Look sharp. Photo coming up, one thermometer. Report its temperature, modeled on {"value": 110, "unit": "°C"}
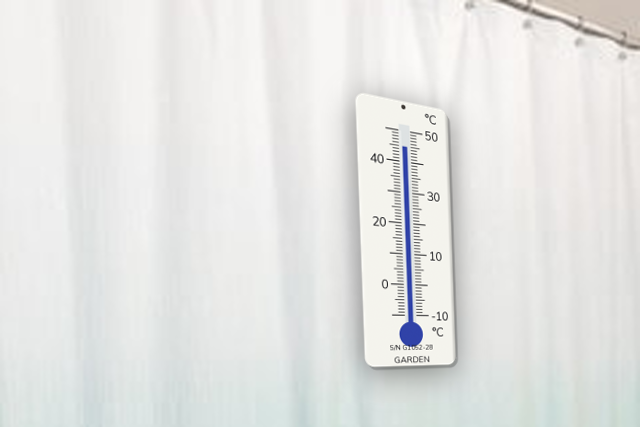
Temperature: {"value": 45, "unit": "°C"}
